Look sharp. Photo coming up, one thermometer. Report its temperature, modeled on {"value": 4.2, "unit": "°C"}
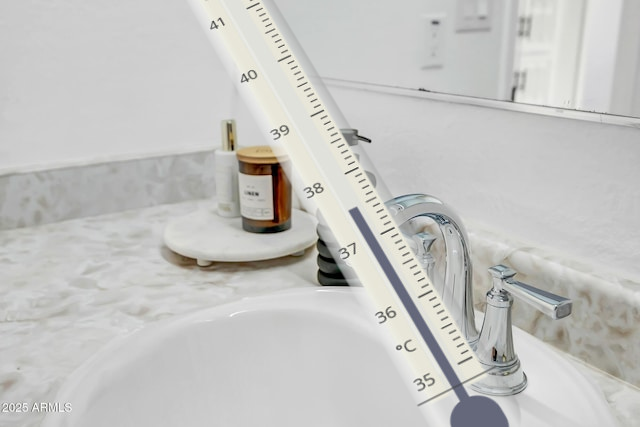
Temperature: {"value": 37.5, "unit": "°C"}
